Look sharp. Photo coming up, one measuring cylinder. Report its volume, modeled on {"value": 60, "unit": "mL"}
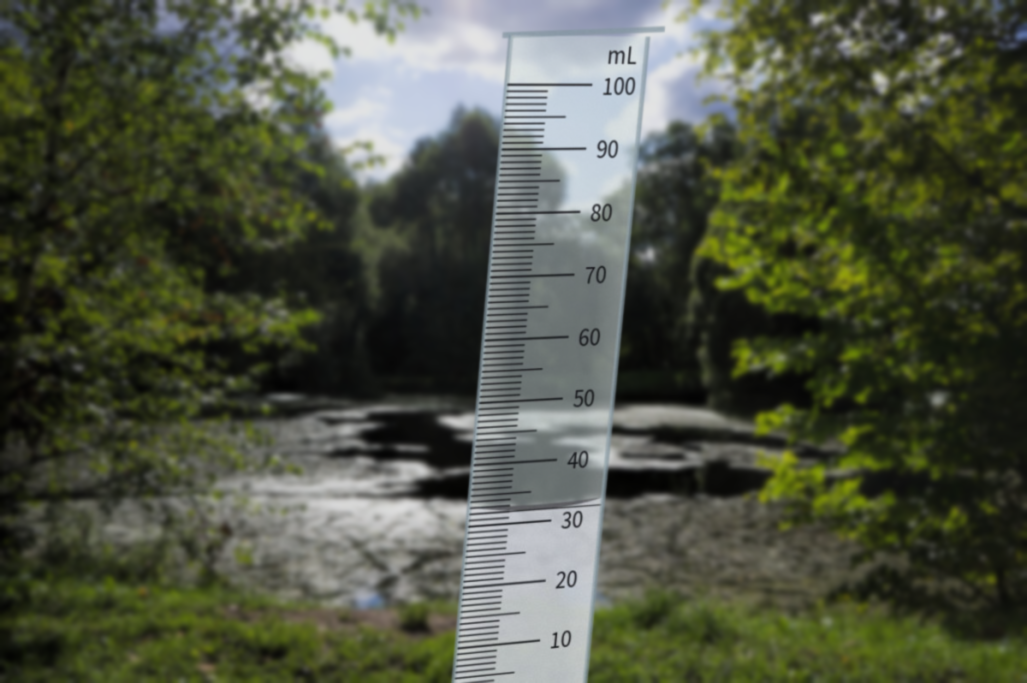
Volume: {"value": 32, "unit": "mL"}
